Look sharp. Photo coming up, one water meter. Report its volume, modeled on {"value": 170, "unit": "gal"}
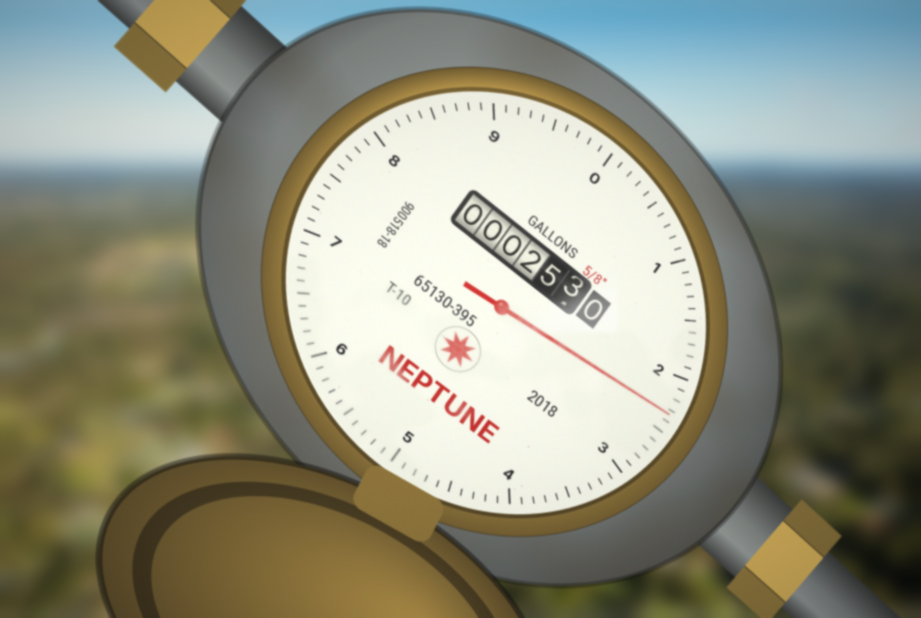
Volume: {"value": 2532.3, "unit": "gal"}
